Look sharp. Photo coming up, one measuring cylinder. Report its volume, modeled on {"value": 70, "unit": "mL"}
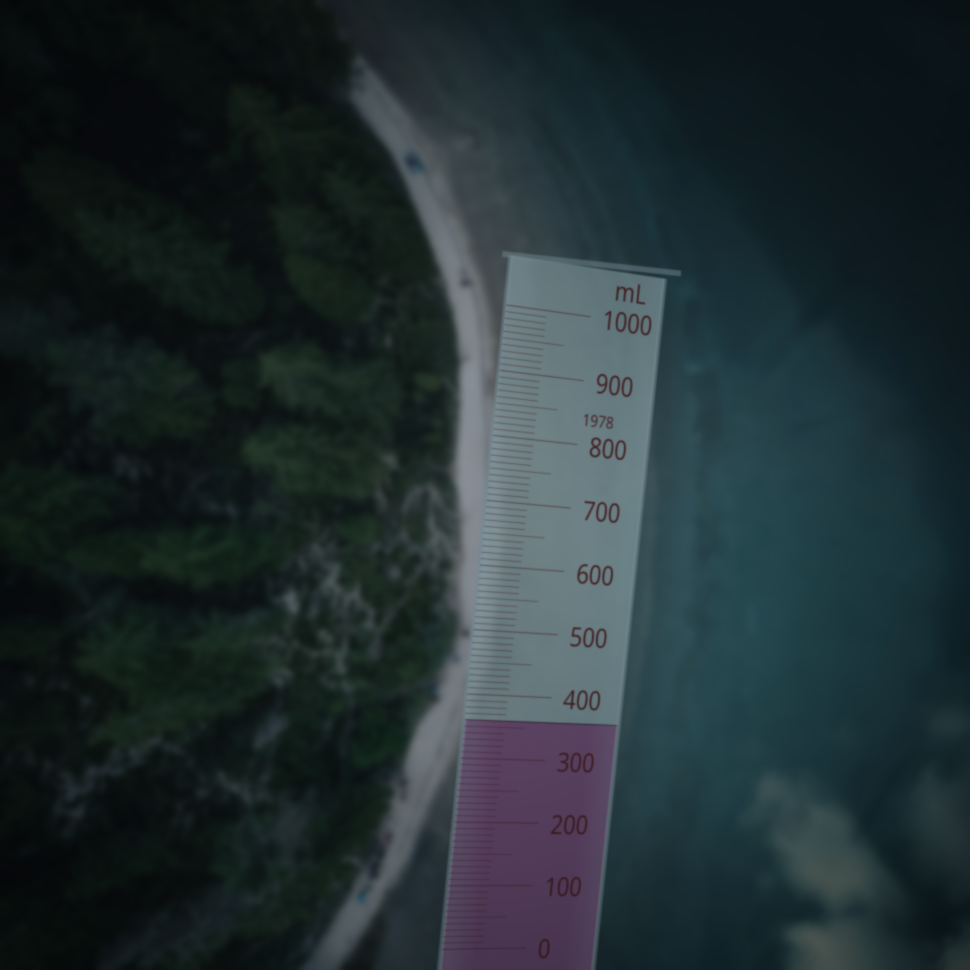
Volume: {"value": 360, "unit": "mL"}
